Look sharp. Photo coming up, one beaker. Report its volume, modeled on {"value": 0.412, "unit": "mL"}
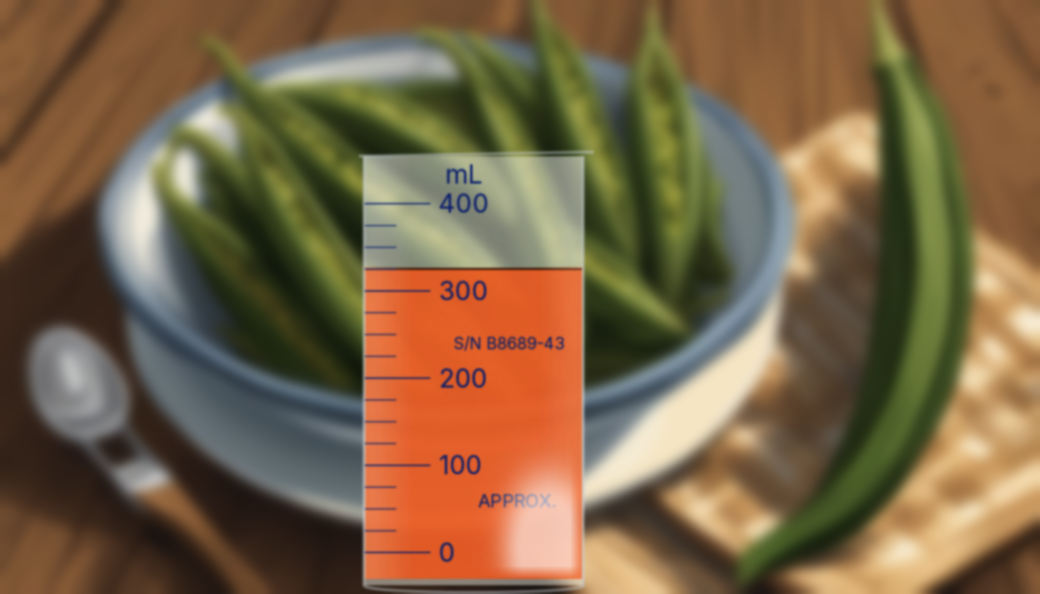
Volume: {"value": 325, "unit": "mL"}
